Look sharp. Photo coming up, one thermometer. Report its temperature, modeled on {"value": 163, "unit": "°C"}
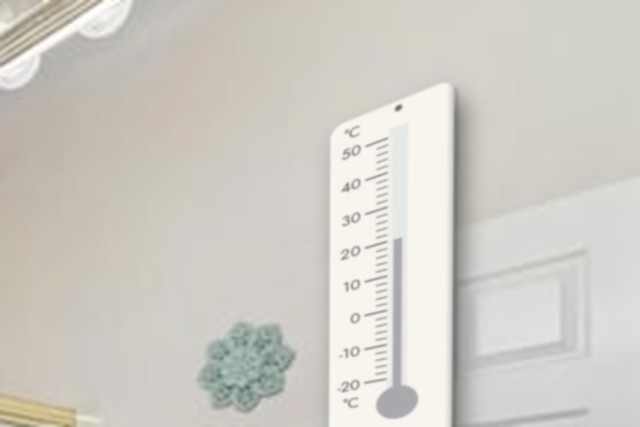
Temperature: {"value": 20, "unit": "°C"}
